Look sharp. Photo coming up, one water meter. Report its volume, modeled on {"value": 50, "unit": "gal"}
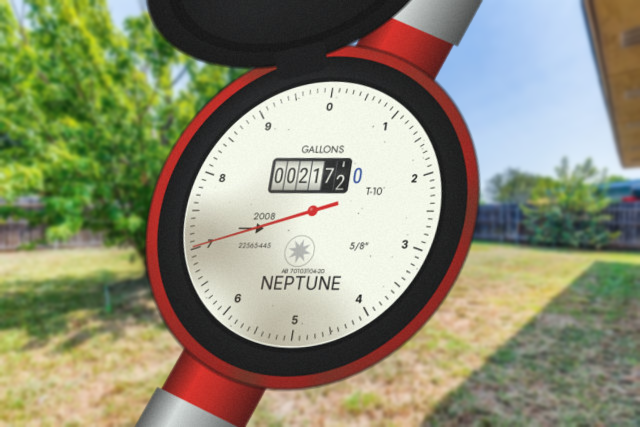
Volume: {"value": 21717.0, "unit": "gal"}
